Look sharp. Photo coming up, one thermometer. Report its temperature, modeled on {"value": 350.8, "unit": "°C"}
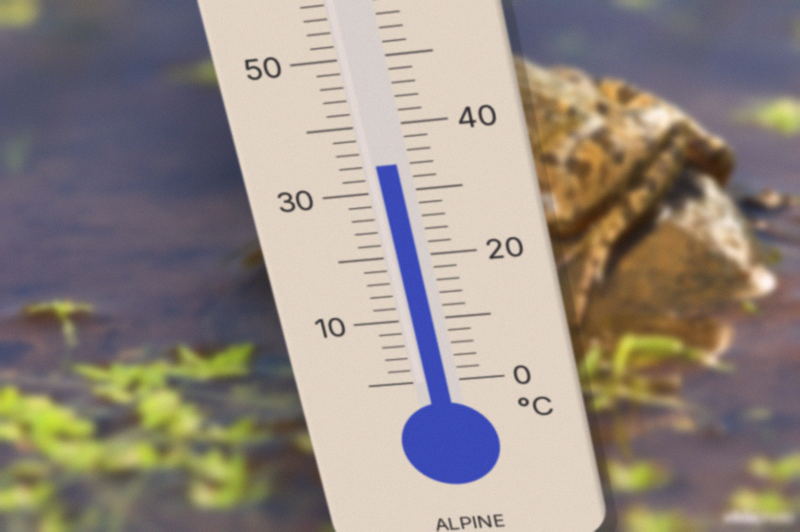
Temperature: {"value": 34, "unit": "°C"}
